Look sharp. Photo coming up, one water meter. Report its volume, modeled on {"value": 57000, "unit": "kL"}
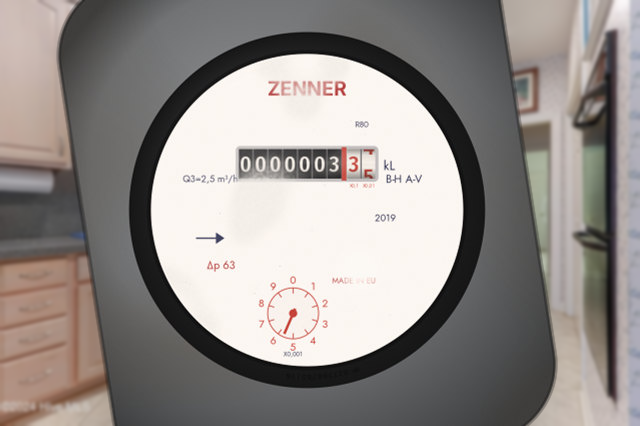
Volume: {"value": 3.345, "unit": "kL"}
